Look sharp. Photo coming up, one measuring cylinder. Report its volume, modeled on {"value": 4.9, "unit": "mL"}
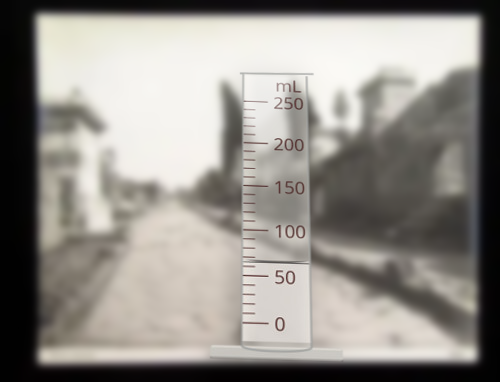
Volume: {"value": 65, "unit": "mL"}
